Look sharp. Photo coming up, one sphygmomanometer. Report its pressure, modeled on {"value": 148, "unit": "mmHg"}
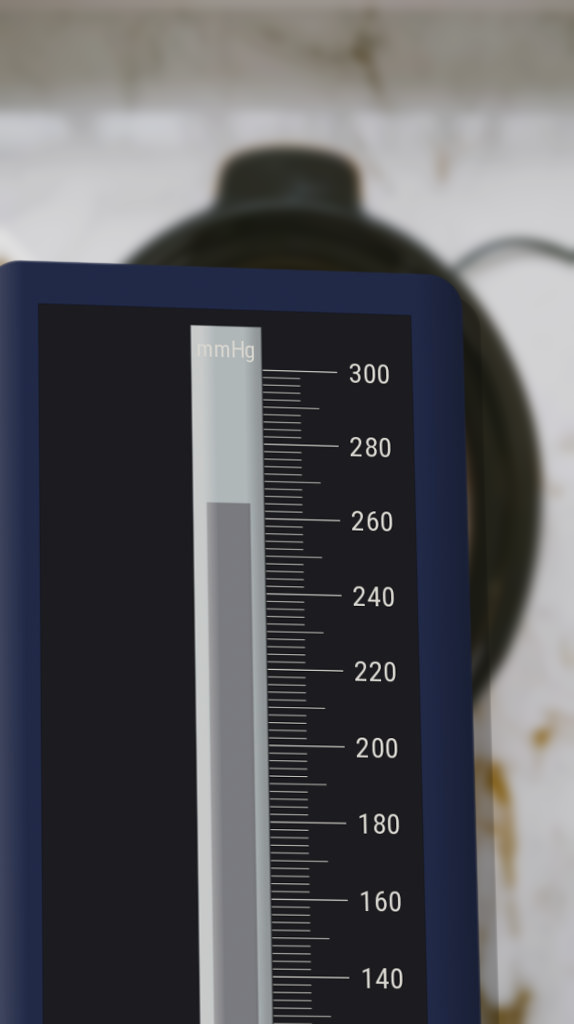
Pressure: {"value": 264, "unit": "mmHg"}
